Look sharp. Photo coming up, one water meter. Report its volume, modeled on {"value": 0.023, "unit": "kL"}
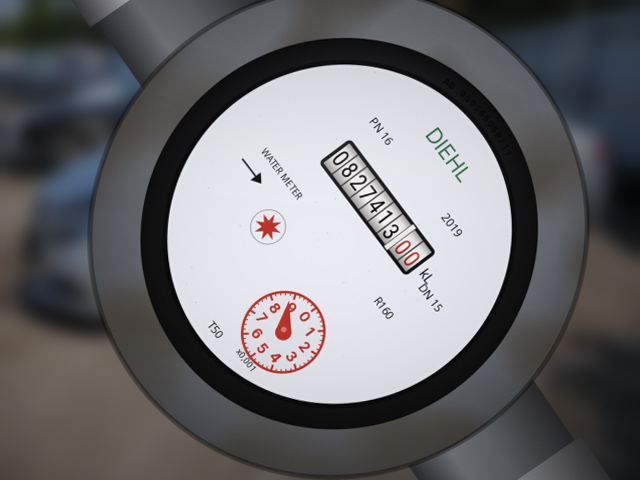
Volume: {"value": 827412.998, "unit": "kL"}
